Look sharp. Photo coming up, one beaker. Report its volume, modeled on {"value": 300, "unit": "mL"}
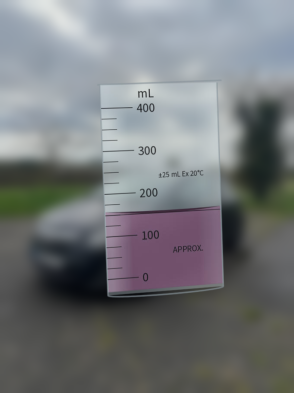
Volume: {"value": 150, "unit": "mL"}
